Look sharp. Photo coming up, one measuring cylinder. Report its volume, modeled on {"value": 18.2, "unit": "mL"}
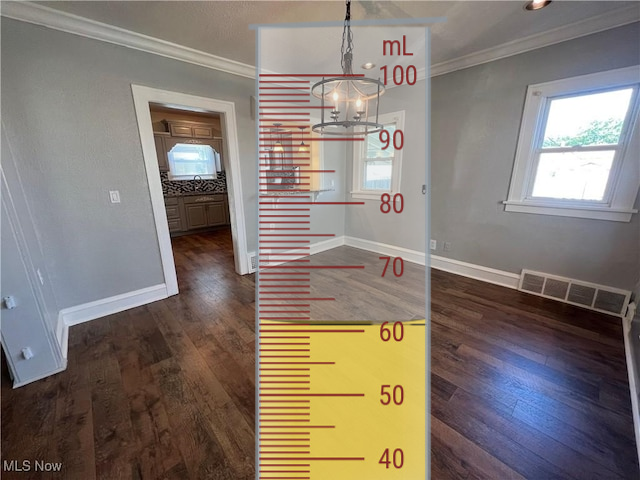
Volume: {"value": 61, "unit": "mL"}
